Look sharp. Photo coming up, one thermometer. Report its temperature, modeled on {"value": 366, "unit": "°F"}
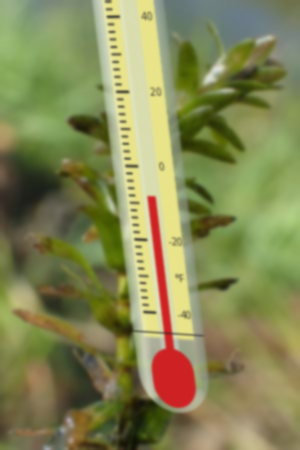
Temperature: {"value": -8, "unit": "°F"}
